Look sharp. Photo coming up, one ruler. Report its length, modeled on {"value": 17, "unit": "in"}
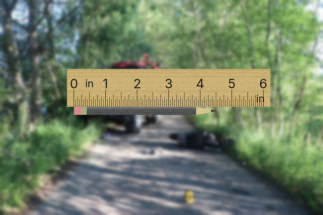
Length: {"value": 4.5, "unit": "in"}
